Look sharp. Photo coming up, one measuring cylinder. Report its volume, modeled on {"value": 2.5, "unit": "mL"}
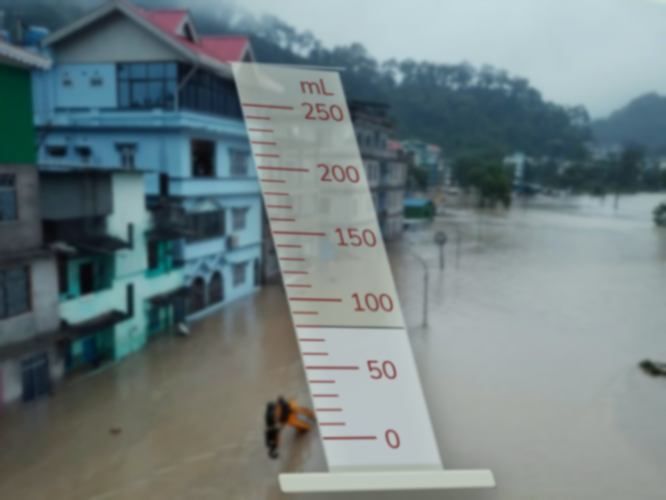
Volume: {"value": 80, "unit": "mL"}
